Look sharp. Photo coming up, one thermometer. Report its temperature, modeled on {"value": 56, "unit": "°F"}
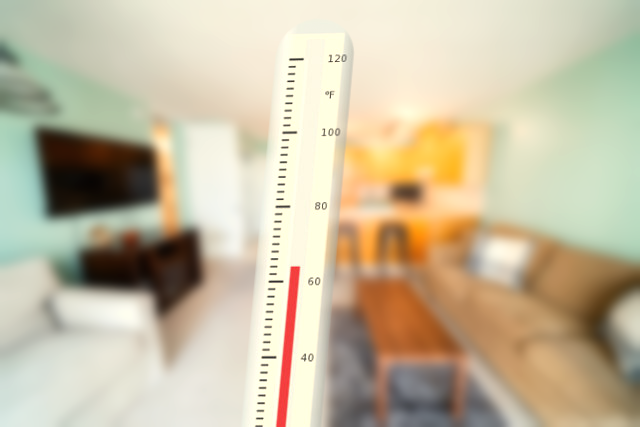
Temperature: {"value": 64, "unit": "°F"}
